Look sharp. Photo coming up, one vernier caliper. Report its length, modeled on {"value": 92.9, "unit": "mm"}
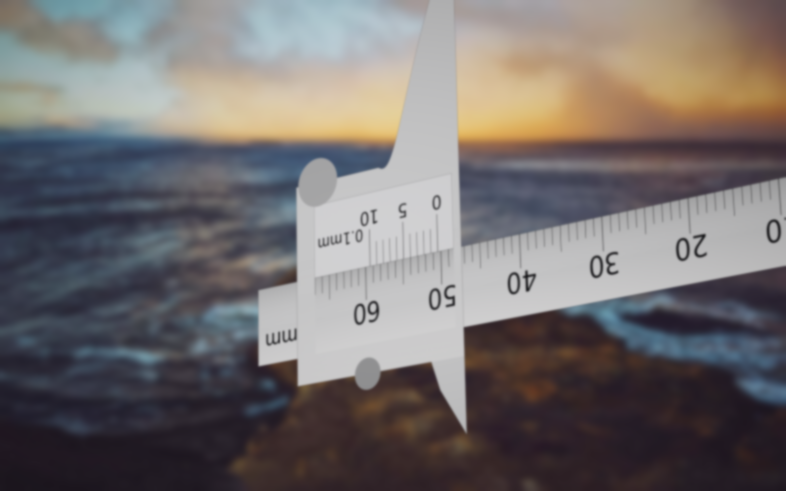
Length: {"value": 50.4, "unit": "mm"}
